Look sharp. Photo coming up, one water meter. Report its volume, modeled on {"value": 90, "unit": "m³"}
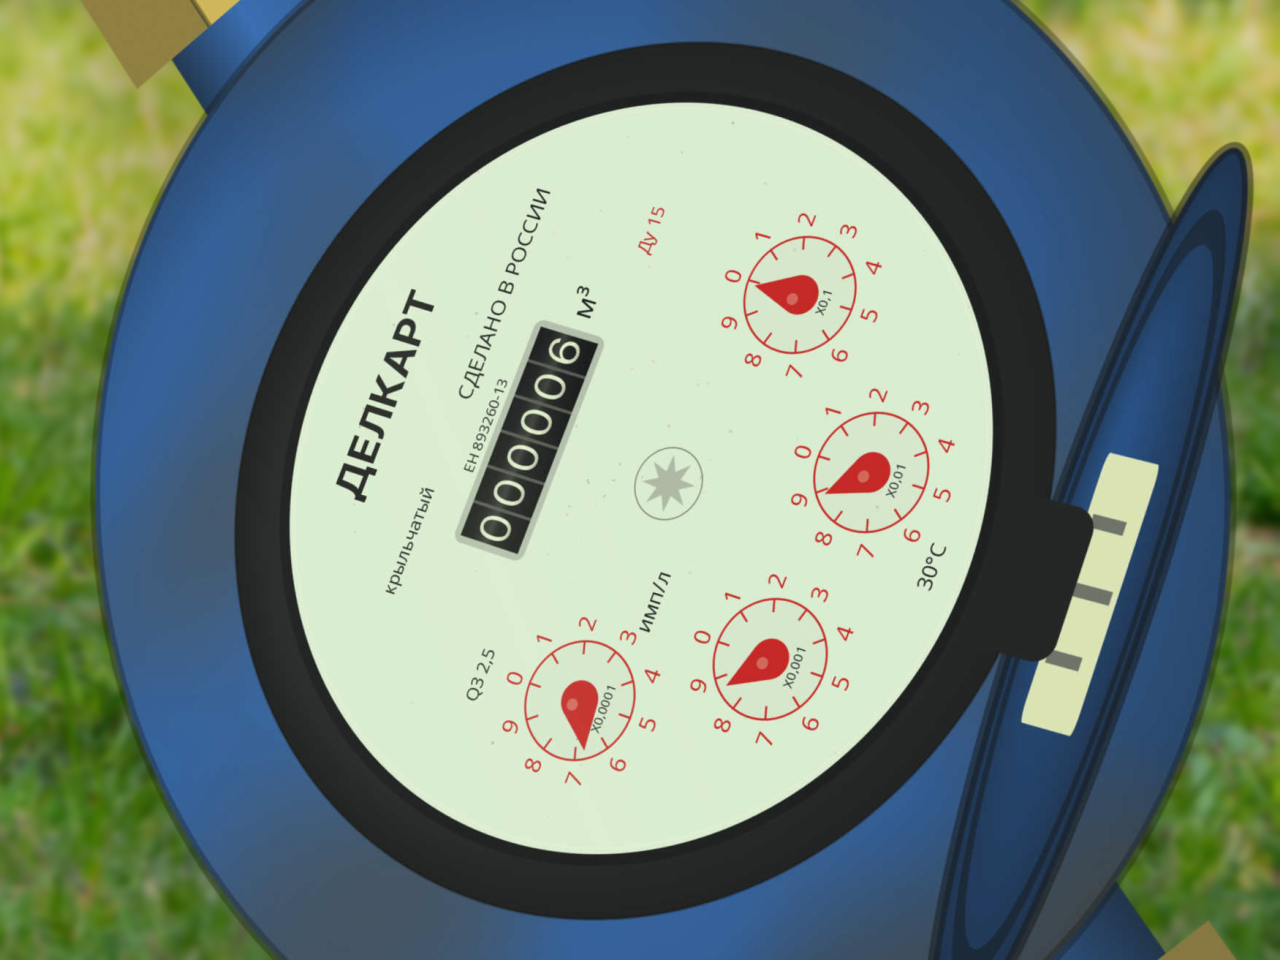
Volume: {"value": 5.9886, "unit": "m³"}
